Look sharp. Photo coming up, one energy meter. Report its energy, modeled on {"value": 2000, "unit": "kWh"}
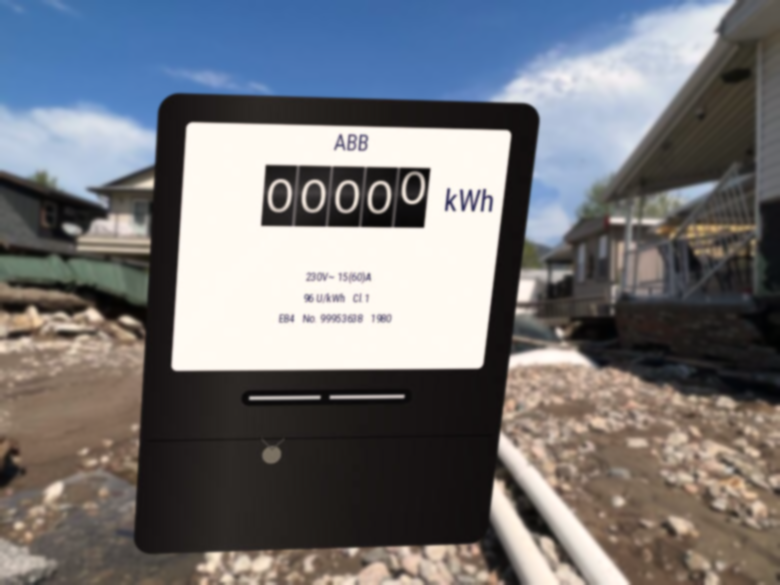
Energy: {"value": 0, "unit": "kWh"}
